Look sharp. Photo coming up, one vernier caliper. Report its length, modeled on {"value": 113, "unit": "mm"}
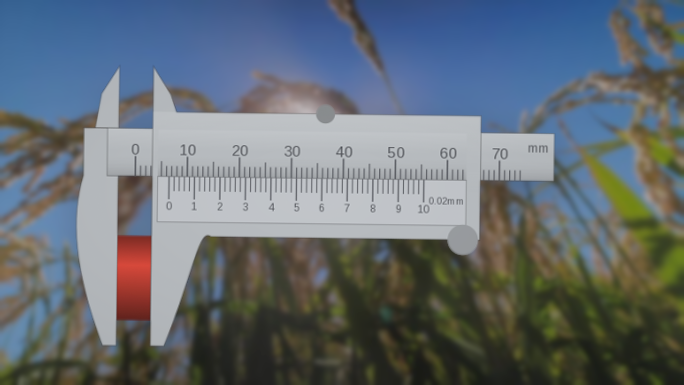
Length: {"value": 6.5, "unit": "mm"}
